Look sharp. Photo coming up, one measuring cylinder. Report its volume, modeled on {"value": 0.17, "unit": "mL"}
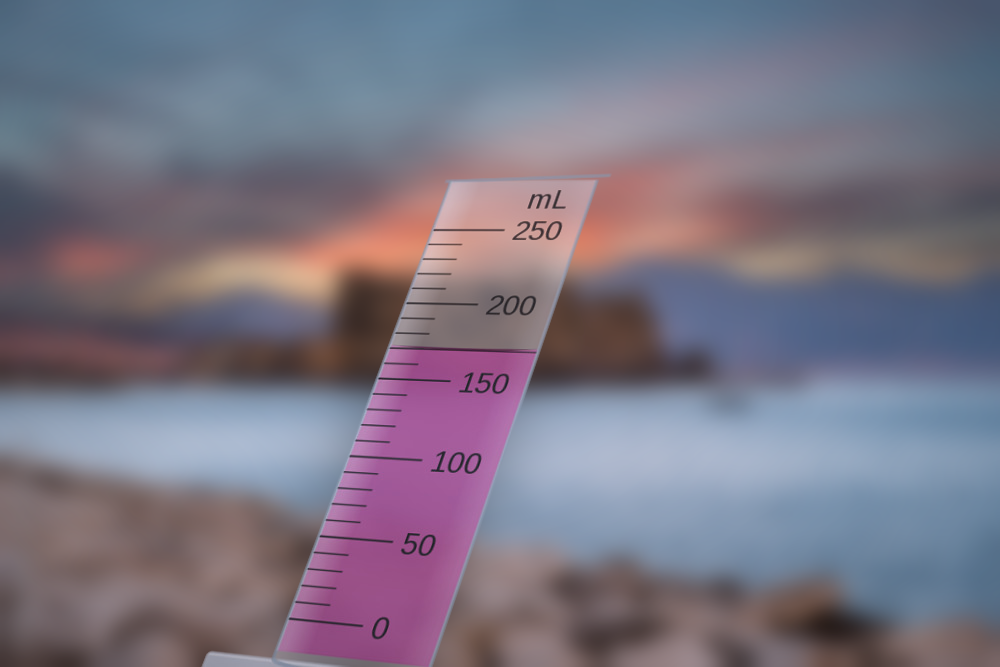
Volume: {"value": 170, "unit": "mL"}
